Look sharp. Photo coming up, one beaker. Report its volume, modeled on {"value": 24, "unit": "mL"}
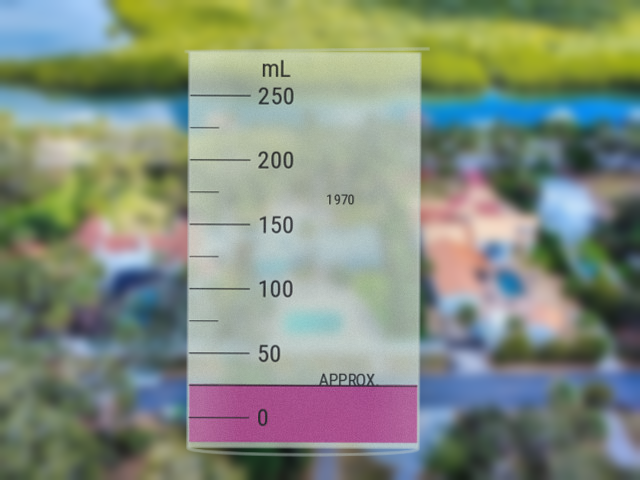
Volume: {"value": 25, "unit": "mL"}
